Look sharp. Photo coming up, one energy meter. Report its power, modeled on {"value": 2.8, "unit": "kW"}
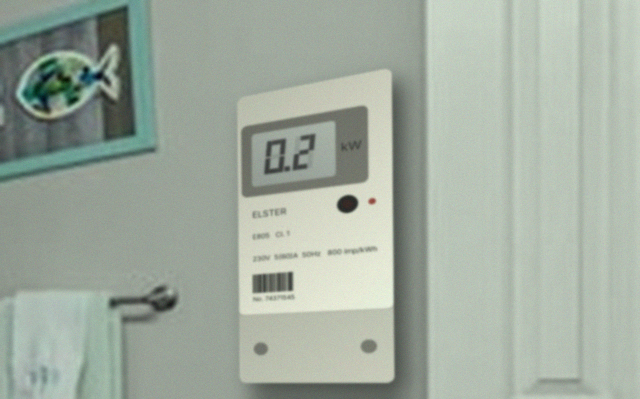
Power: {"value": 0.2, "unit": "kW"}
